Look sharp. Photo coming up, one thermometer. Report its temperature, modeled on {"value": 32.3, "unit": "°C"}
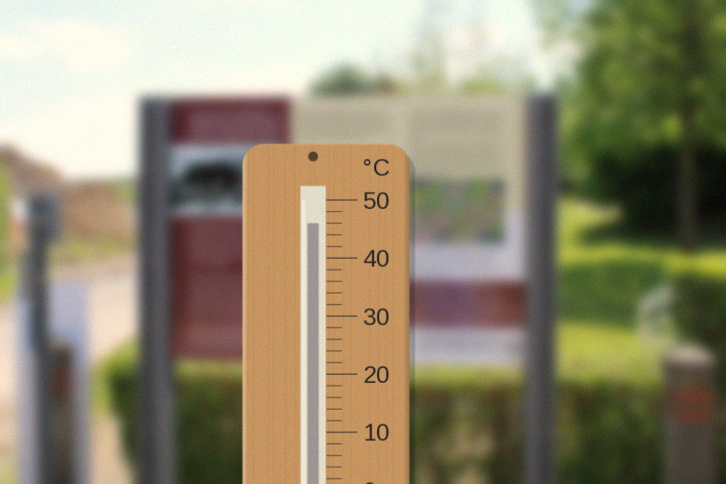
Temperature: {"value": 46, "unit": "°C"}
